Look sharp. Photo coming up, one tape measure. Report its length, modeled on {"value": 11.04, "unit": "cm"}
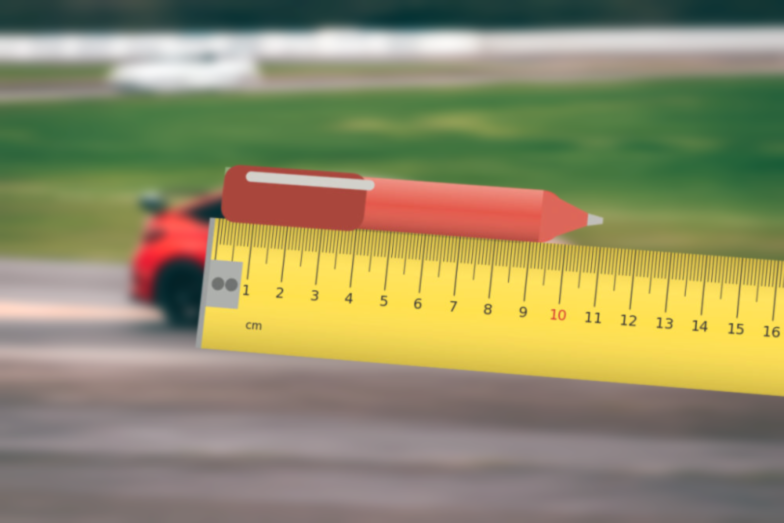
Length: {"value": 11, "unit": "cm"}
